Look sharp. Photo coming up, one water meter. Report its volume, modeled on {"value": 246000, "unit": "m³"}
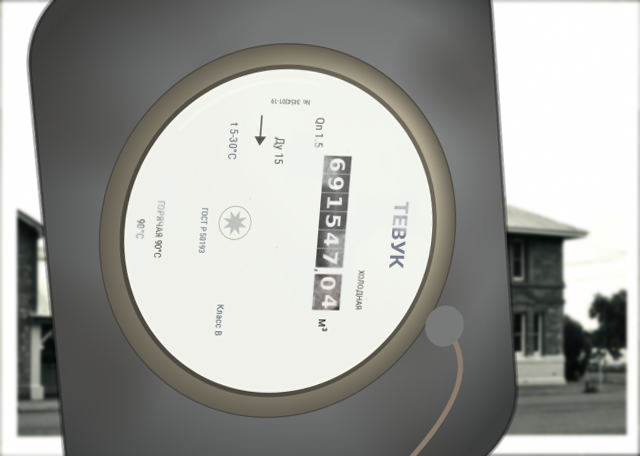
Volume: {"value": 691547.04, "unit": "m³"}
